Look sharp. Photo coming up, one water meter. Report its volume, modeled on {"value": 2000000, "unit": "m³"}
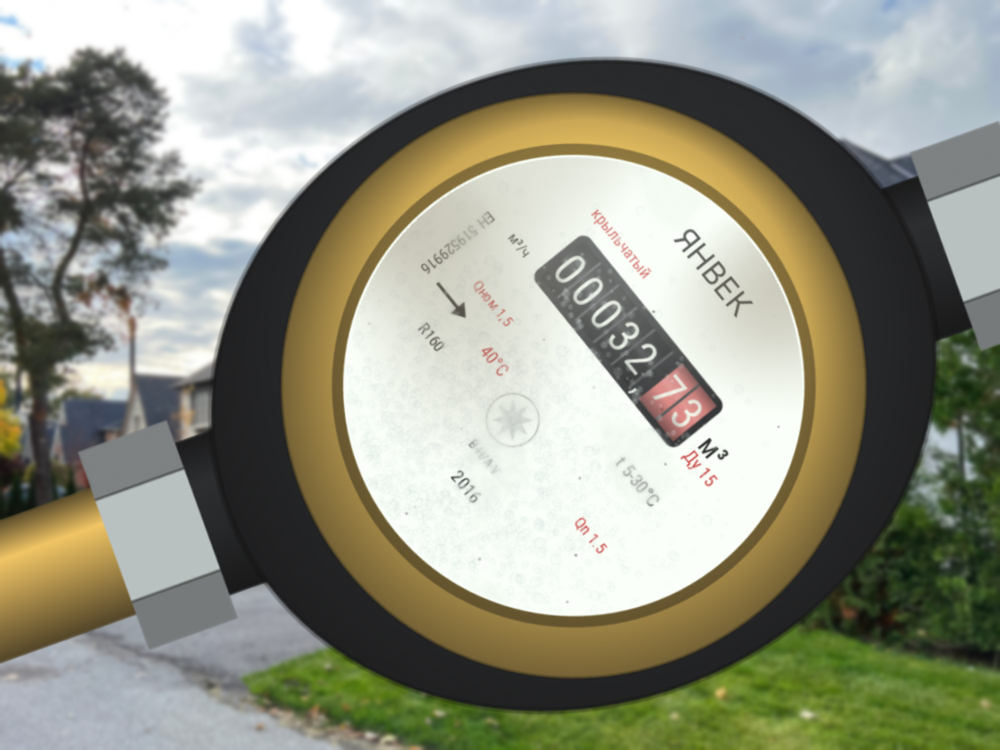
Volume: {"value": 32.73, "unit": "m³"}
